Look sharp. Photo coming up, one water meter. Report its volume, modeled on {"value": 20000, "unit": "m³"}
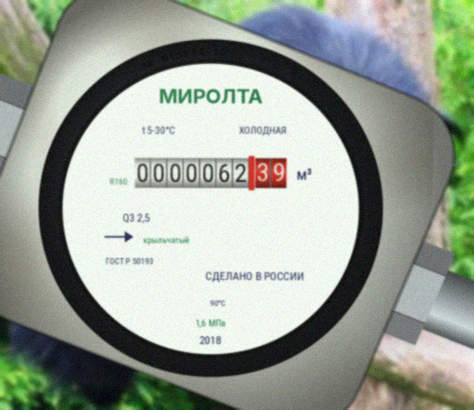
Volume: {"value": 62.39, "unit": "m³"}
